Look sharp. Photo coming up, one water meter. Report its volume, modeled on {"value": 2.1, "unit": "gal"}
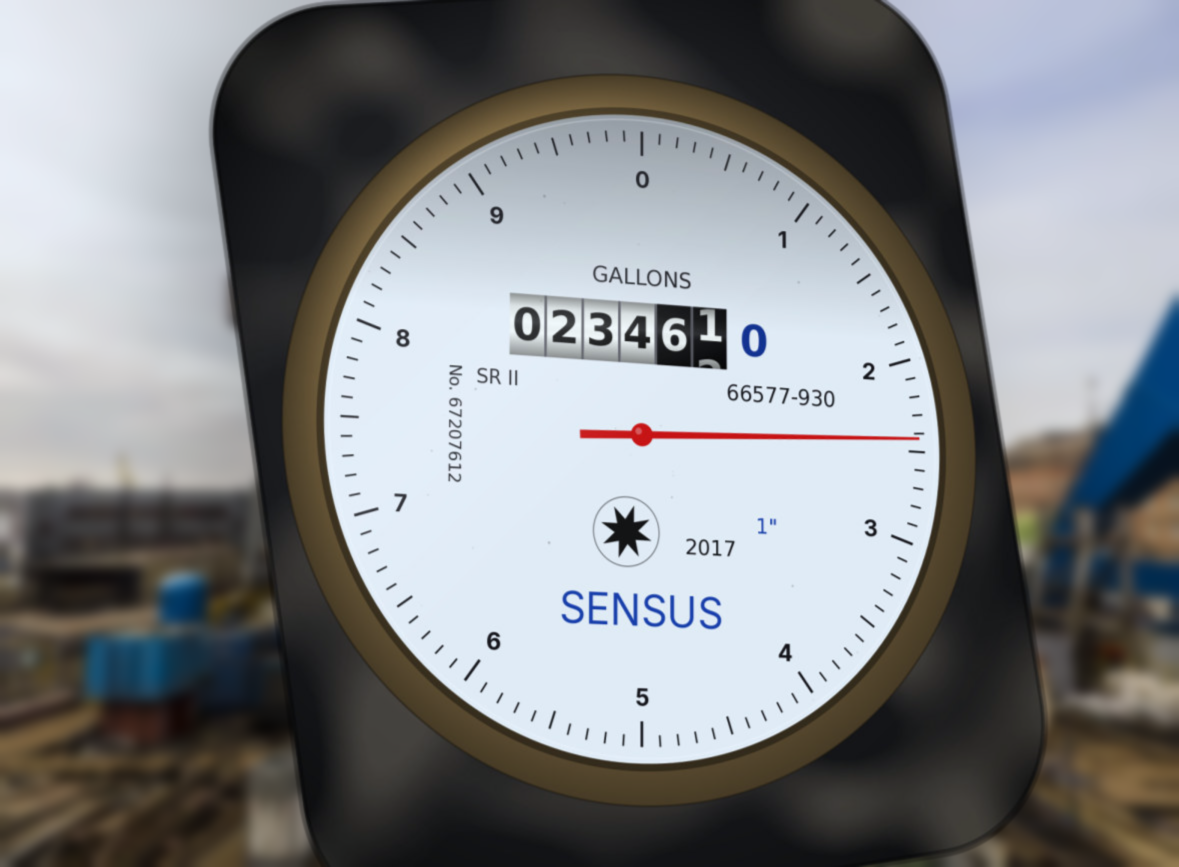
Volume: {"value": 234612.4, "unit": "gal"}
